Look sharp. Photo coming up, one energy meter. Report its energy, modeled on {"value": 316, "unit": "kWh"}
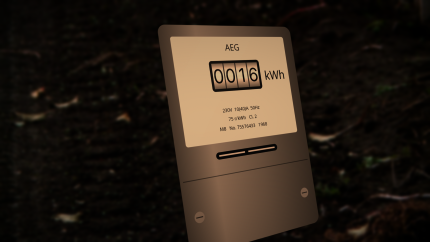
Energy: {"value": 16, "unit": "kWh"}
